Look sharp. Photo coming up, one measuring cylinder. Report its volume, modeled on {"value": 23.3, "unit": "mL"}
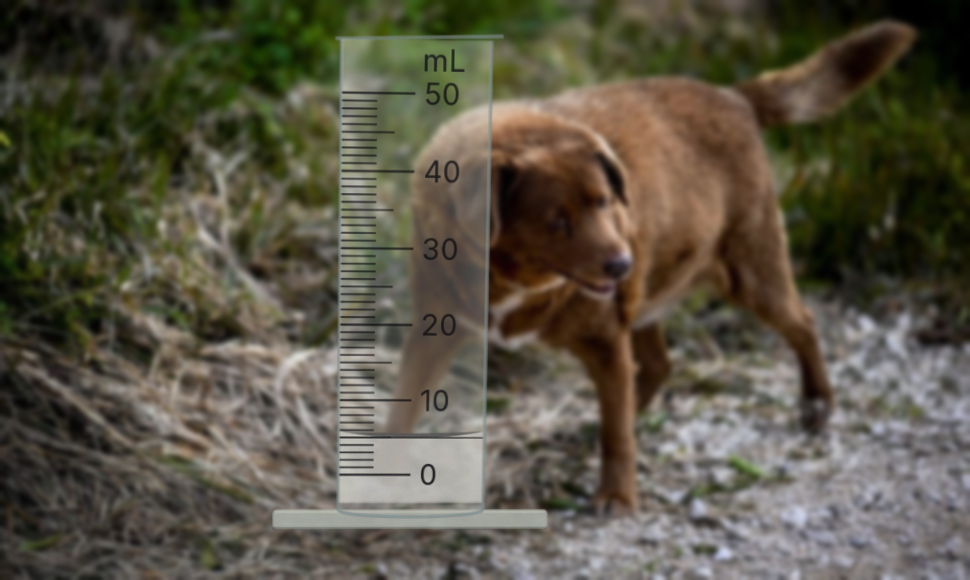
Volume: {"value": 5, "unit": "mL"}
